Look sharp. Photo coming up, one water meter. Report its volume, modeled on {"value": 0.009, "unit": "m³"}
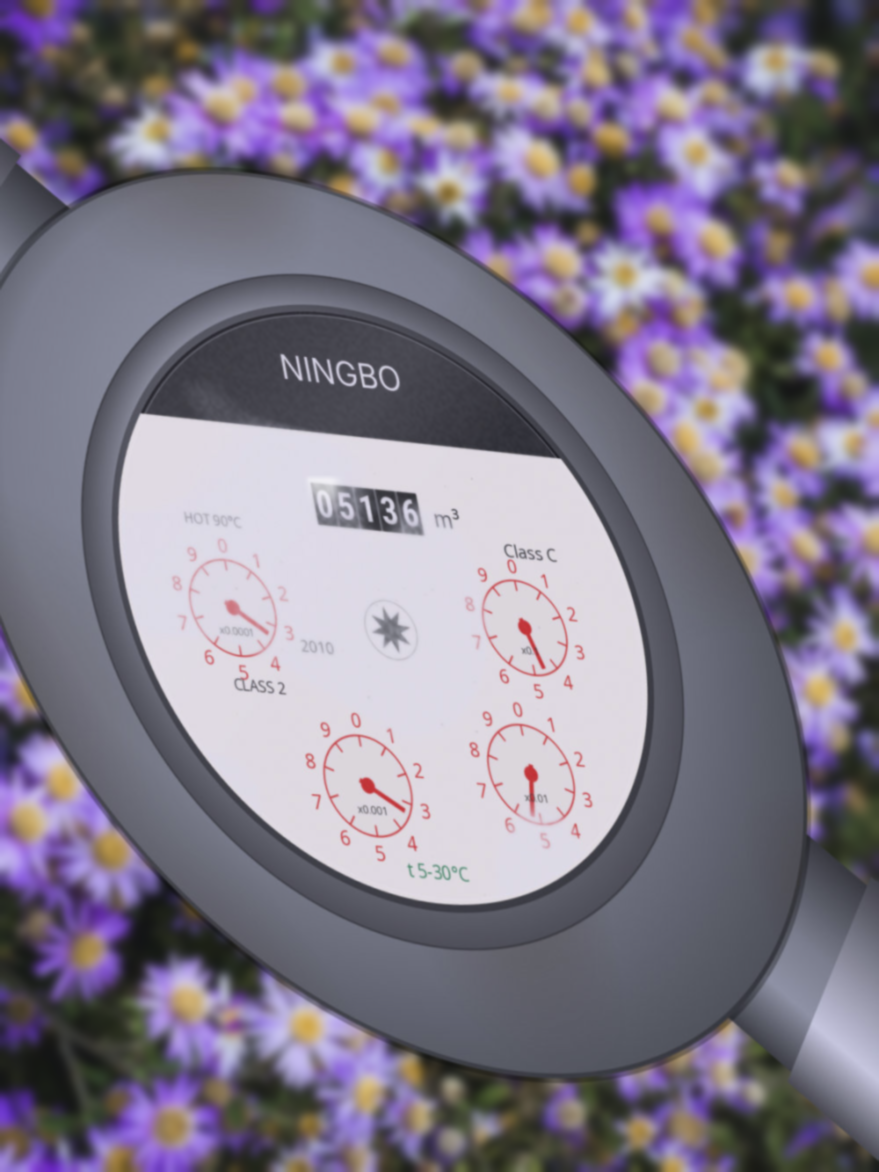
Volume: {"value": 5136.4533, "unit": "m³"}
